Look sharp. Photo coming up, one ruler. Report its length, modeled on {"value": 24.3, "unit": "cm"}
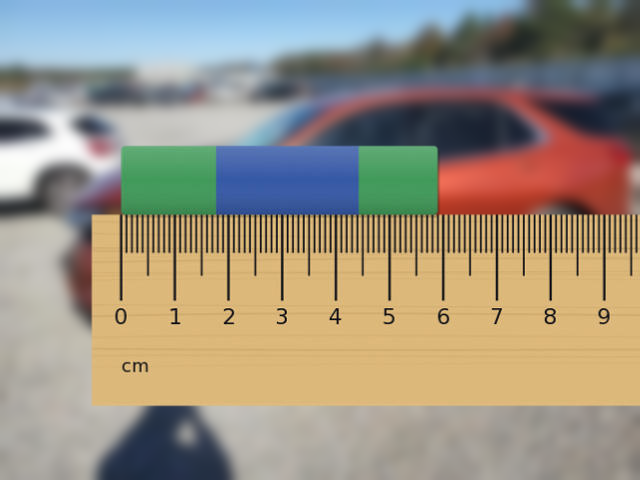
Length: {"value": 5.9, "unit": "cm"}
